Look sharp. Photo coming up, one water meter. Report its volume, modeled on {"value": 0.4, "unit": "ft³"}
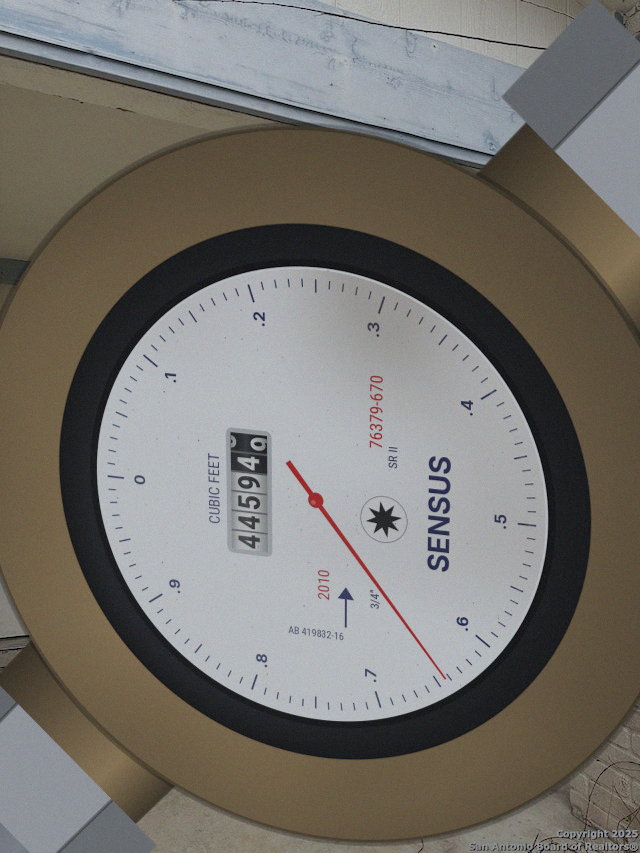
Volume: {"value": 445948.64, "unit": "ft³"}
